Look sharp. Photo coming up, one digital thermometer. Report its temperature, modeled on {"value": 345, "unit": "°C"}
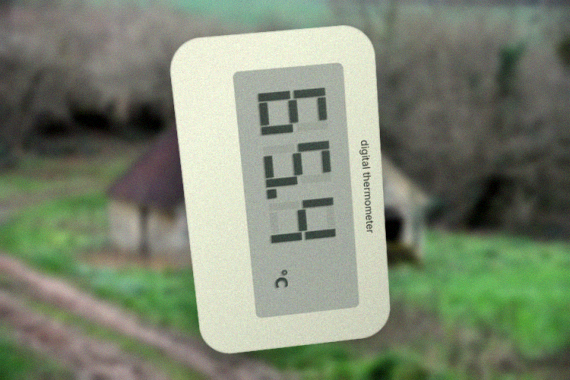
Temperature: {"value": 65.4, "unit": "°C"}
